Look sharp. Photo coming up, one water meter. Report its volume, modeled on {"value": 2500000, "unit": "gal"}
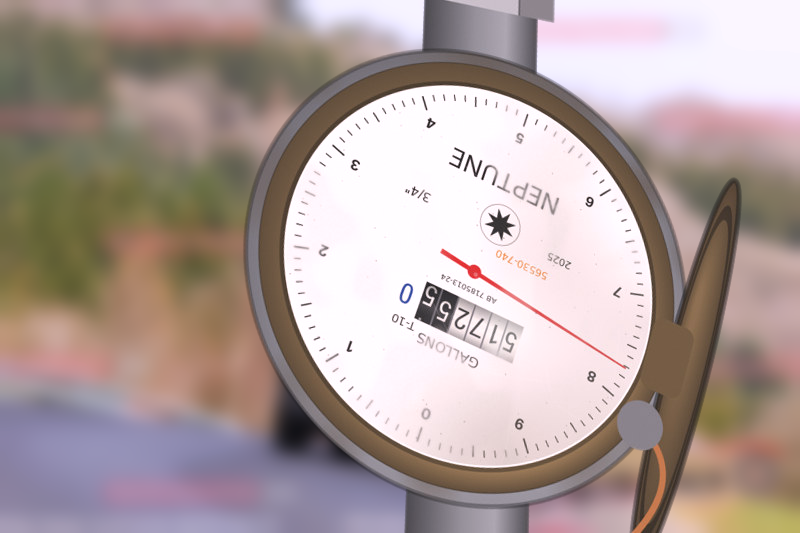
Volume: {"value": 5172547.7, "unit": "gal"}
